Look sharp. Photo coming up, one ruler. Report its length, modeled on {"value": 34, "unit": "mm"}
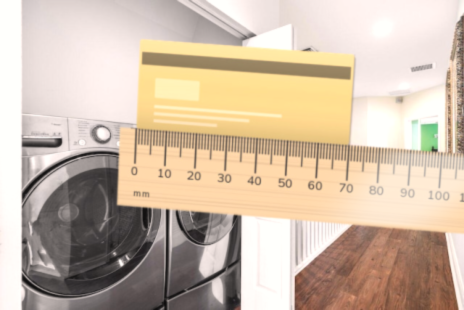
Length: {"value": 70, "unit": "mm"}
